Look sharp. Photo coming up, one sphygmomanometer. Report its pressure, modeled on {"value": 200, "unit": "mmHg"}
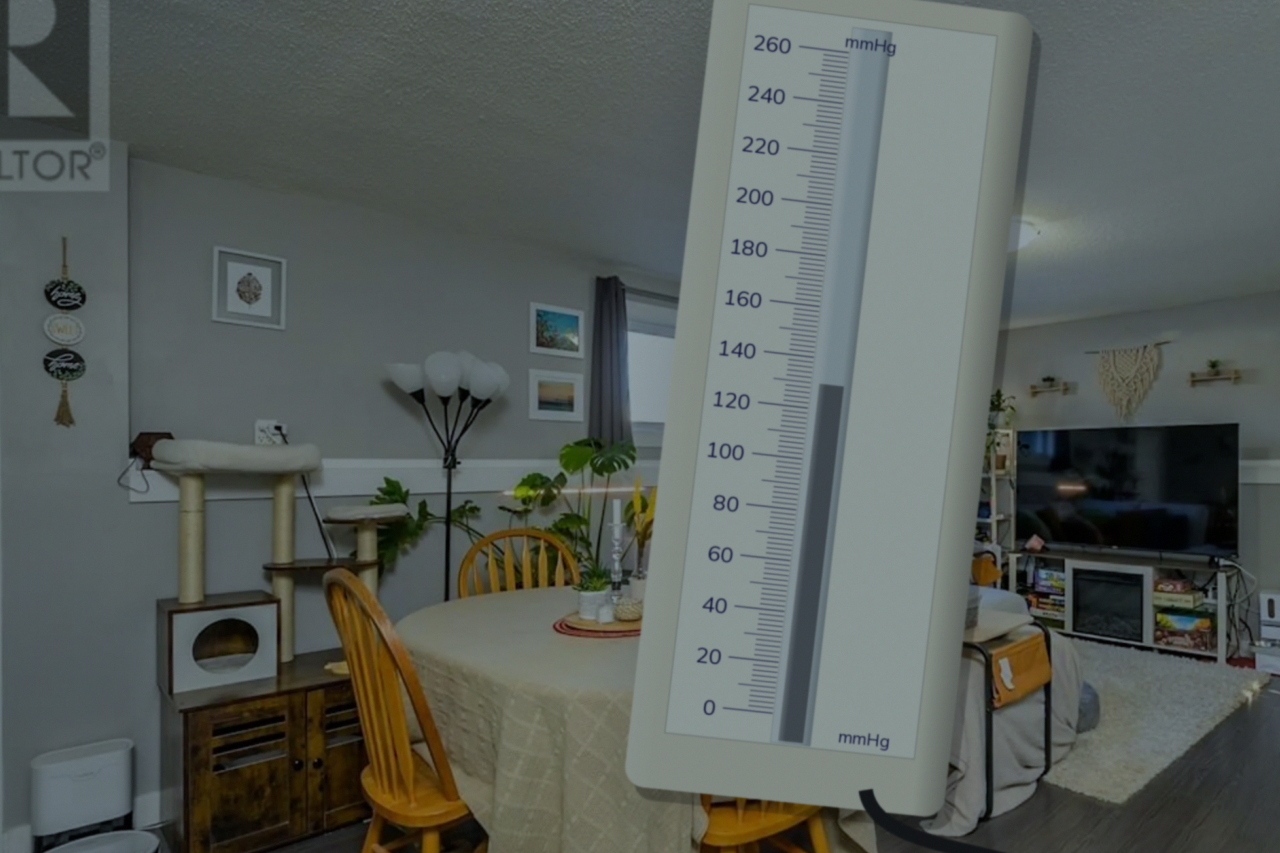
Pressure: {"value": 130, "unit": "mmHg"}
